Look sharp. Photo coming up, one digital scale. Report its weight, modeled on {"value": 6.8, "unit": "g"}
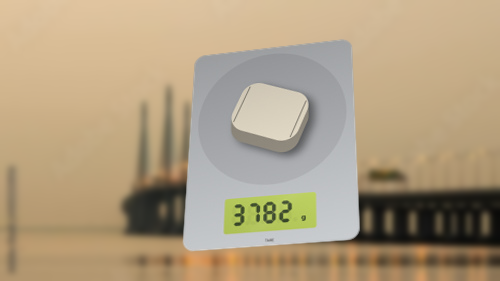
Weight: {"value": 3782, "unit": "g"}
